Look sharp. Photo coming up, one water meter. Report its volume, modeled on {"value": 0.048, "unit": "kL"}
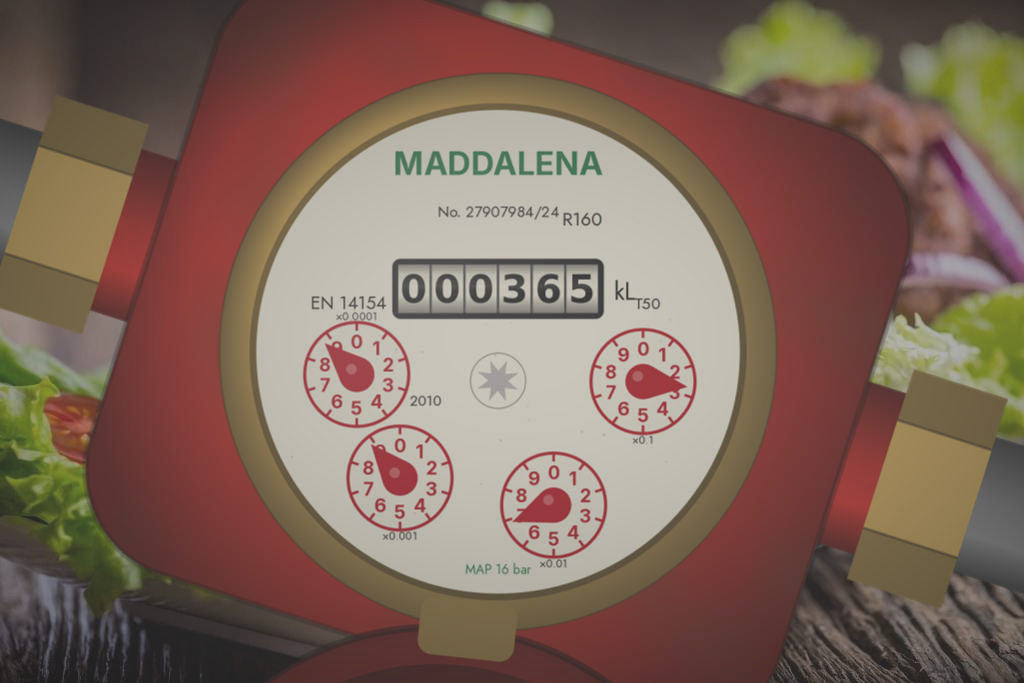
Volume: {"value": 365.2688, "unit": "kL"}
